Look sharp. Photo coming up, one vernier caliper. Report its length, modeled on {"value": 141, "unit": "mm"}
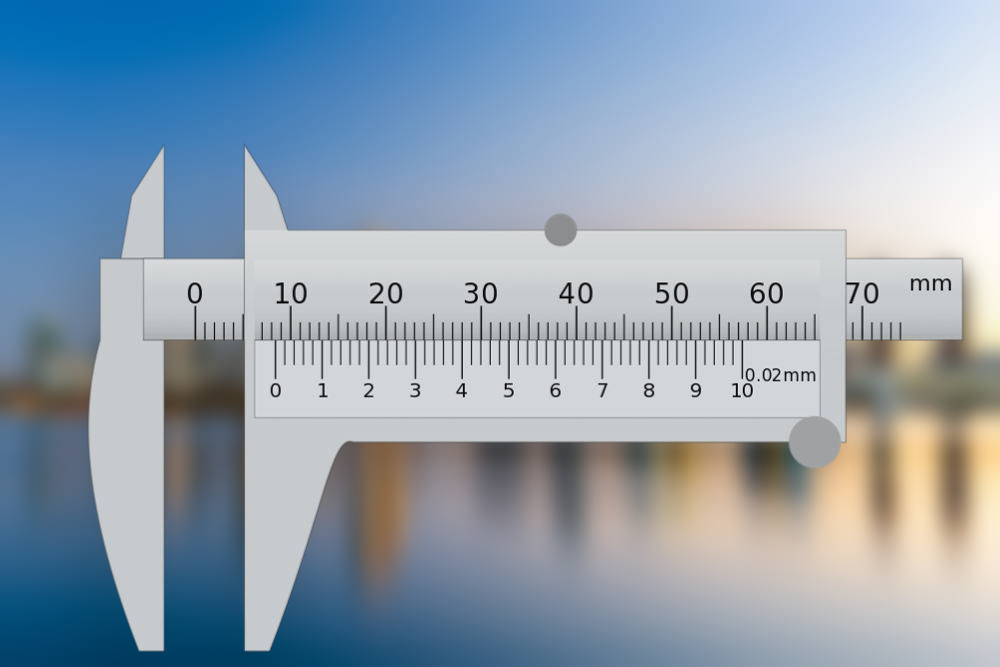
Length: {"value": 8.4, "unit": "mm"}
